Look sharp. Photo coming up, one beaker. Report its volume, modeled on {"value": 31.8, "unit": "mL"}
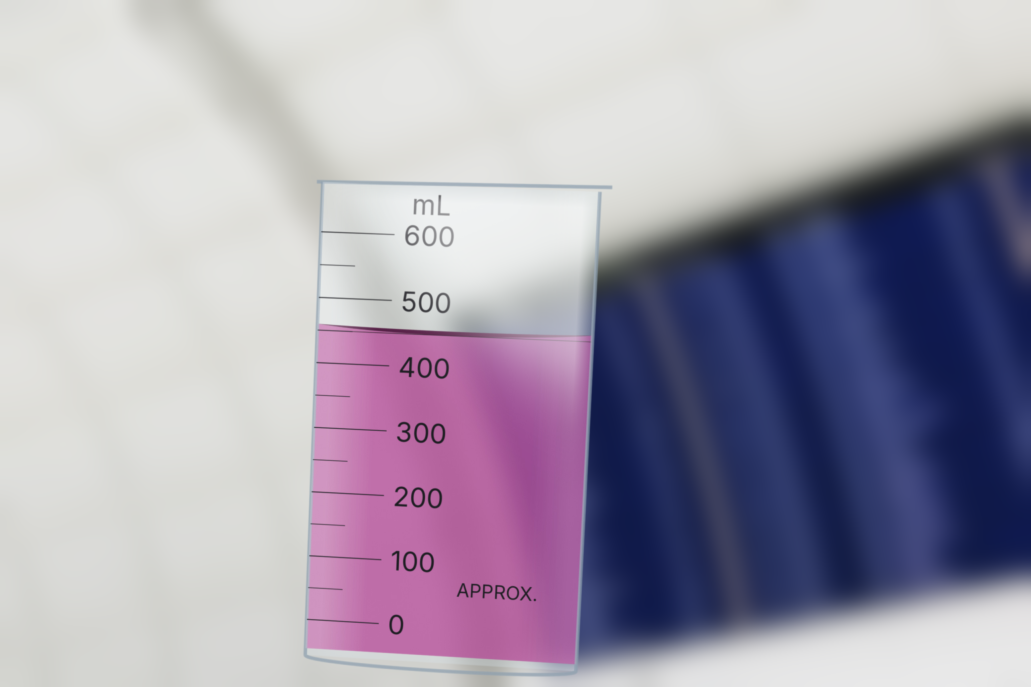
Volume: {"value": 450, "unit": "mL"}
